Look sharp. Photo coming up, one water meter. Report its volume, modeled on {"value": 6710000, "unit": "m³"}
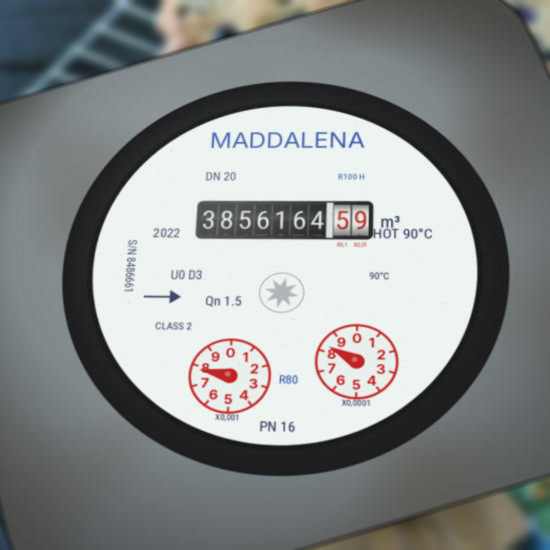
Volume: {"value": 3856164.5978, "unit": "m³"}
